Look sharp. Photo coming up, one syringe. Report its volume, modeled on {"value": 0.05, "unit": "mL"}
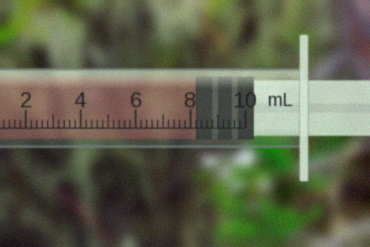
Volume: {"value": 8.2, "unit": "mL"}
